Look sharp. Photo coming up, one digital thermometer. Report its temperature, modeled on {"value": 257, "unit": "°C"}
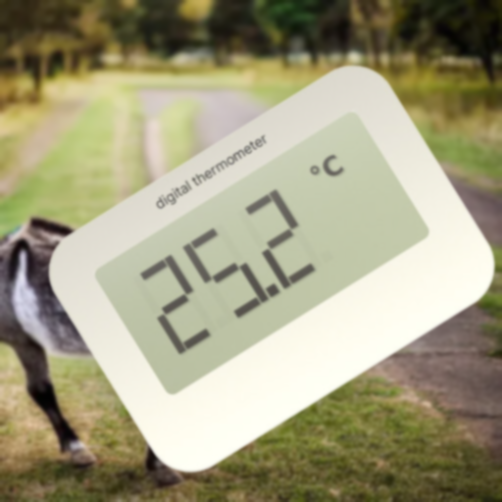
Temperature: {"value": 25.2, "unit": "°C"}
